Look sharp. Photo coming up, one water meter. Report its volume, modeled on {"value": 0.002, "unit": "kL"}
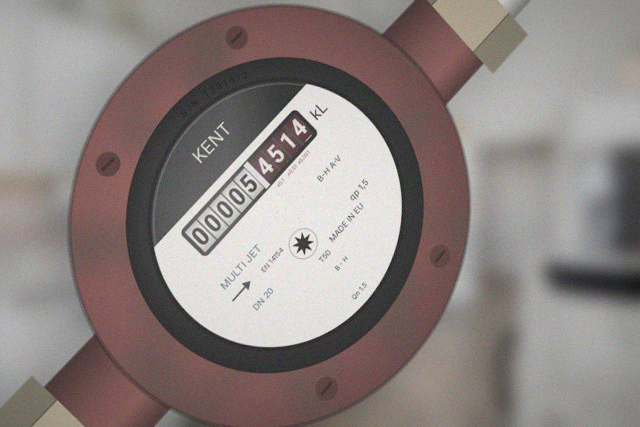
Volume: {"value": 5.4514, "unit": "kL"}
